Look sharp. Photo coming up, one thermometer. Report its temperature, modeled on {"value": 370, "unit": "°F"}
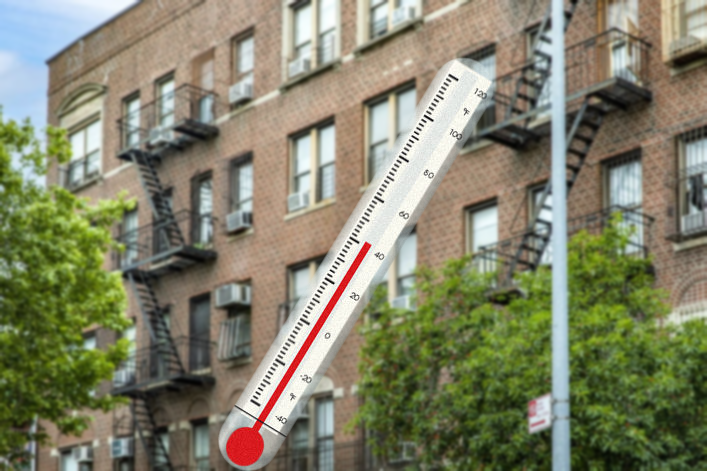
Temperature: {"value": 42, "unit": "°F"}
